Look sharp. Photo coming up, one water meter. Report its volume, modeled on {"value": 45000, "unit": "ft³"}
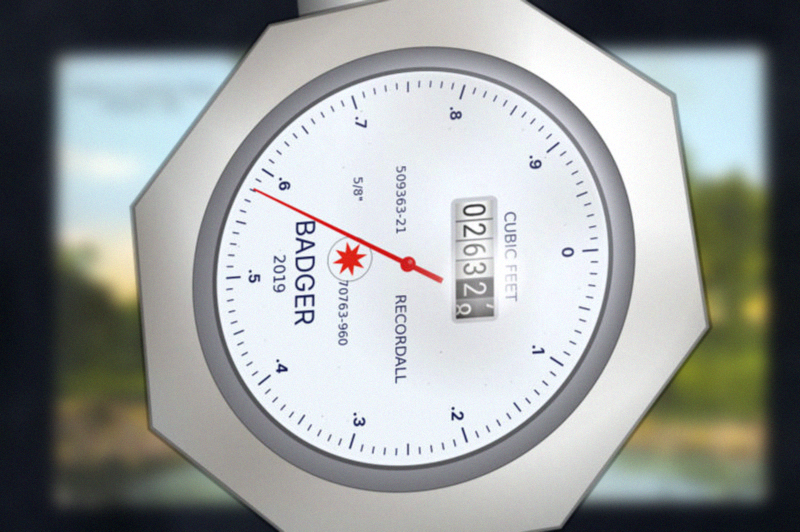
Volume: {"value": 26327.58, "unit": "ft³"}
